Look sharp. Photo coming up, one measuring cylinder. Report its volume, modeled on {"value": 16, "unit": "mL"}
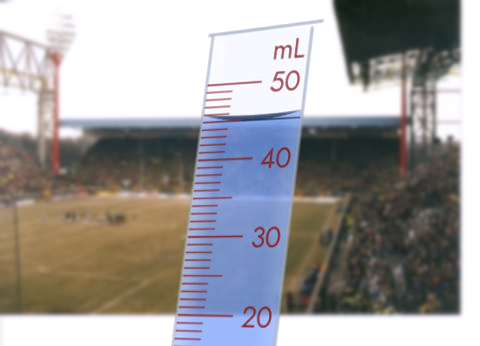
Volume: {"value": 45, "unit": "mL"}
